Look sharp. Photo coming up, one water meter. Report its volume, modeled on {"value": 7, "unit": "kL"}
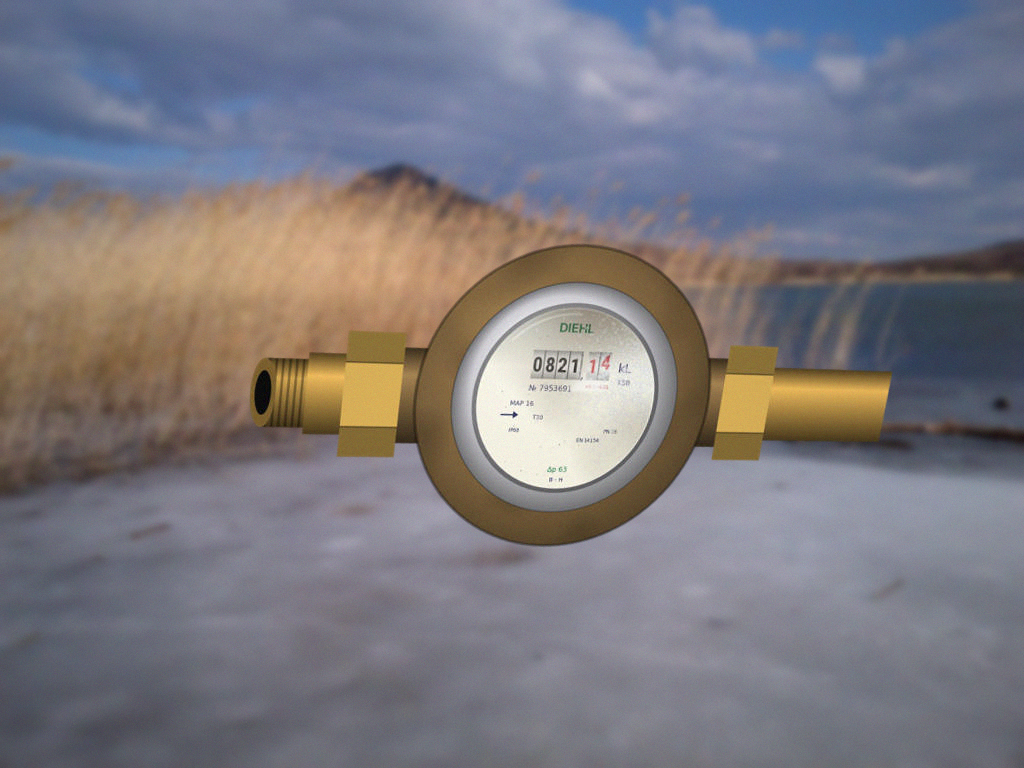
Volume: {"value": 821.14, "unit": "kL"}
